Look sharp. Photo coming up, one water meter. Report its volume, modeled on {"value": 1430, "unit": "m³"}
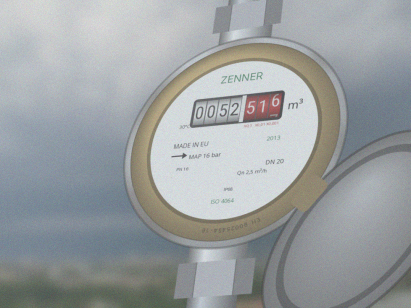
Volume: {"value": 52.516, "unit": "m³"}
